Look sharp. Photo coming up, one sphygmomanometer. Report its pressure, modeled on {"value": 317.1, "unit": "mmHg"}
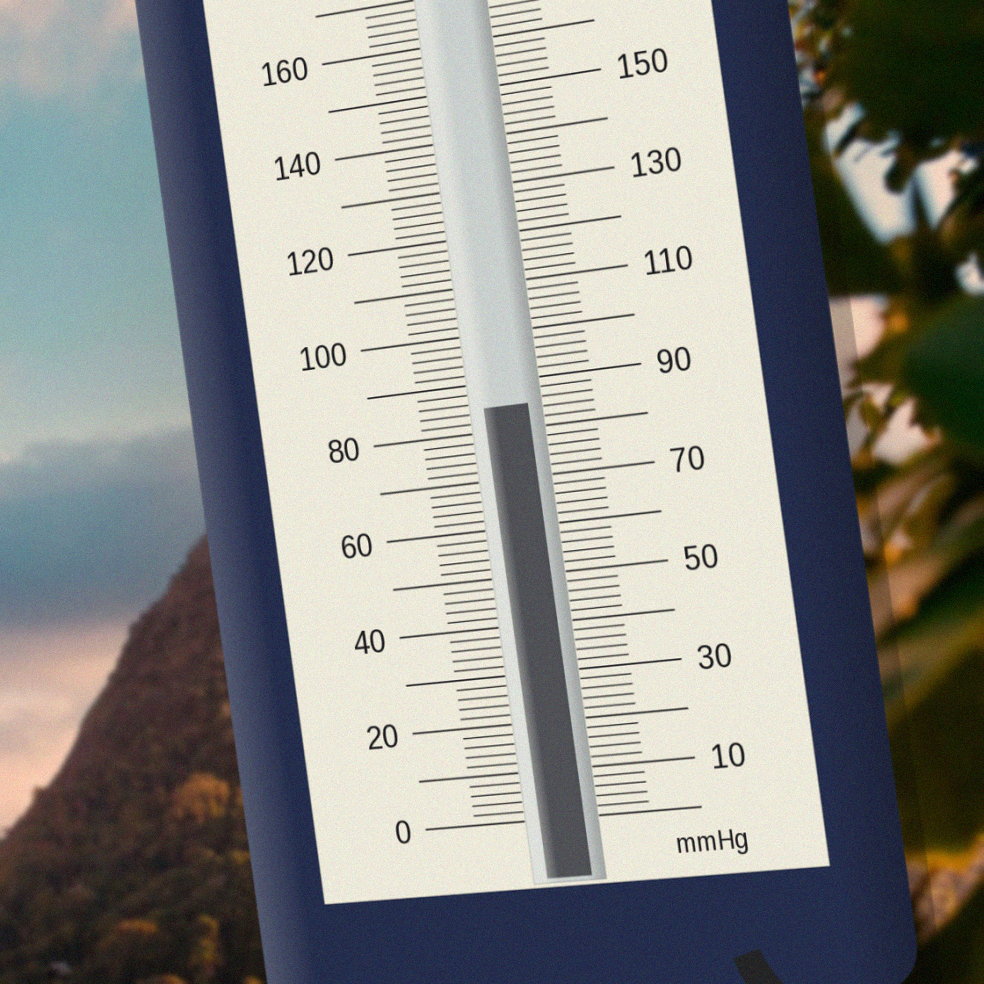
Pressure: {"value": 85, "unit": "mmHg"}
